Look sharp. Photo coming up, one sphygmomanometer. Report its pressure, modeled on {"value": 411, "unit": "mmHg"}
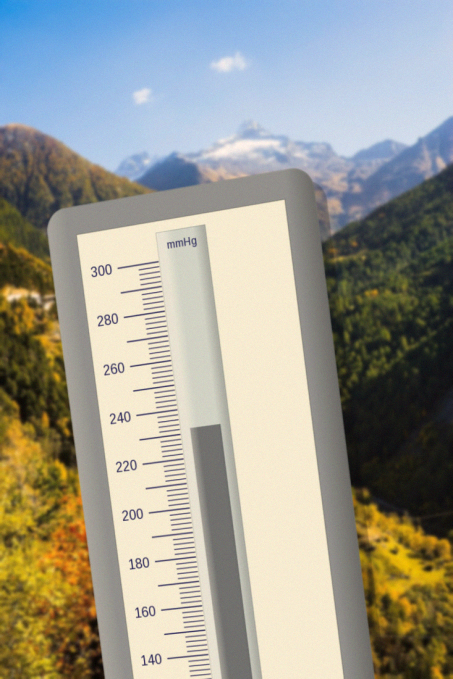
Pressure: {"value": 232, "unit": "mmHg"}
